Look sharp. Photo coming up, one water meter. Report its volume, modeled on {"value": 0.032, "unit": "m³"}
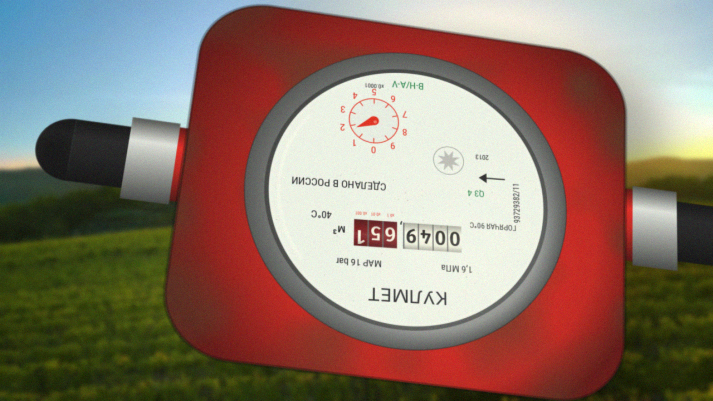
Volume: {"value": 49.6511, "unit": "m³"}
